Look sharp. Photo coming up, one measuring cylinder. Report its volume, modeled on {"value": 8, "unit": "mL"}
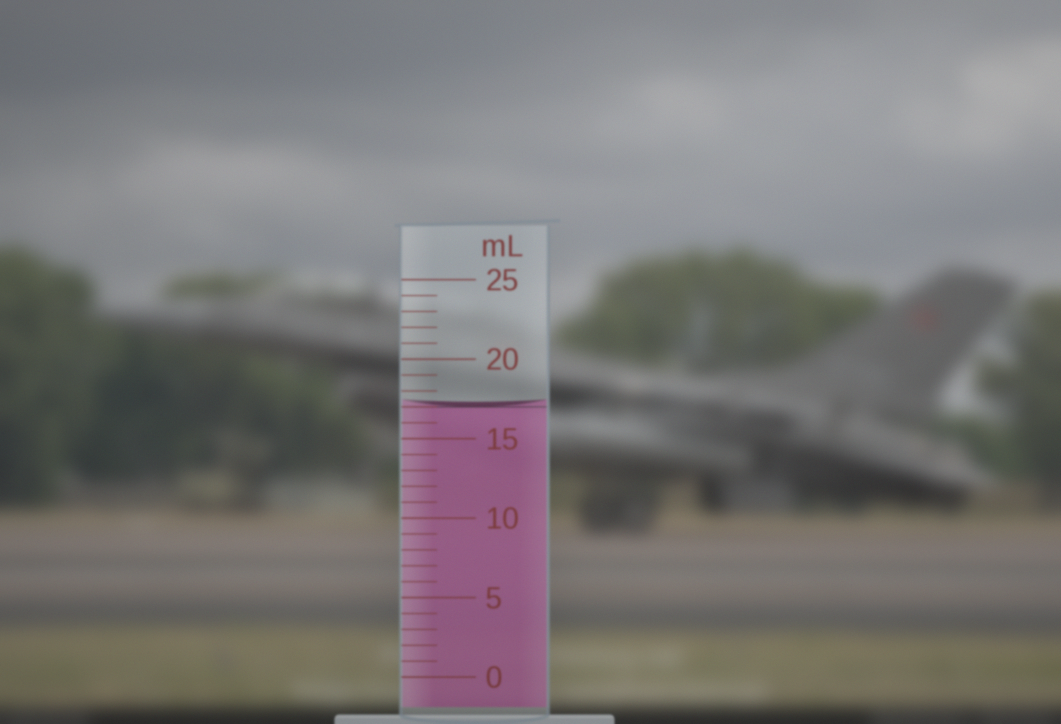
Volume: {"value": 17, "unit": "mL"}
